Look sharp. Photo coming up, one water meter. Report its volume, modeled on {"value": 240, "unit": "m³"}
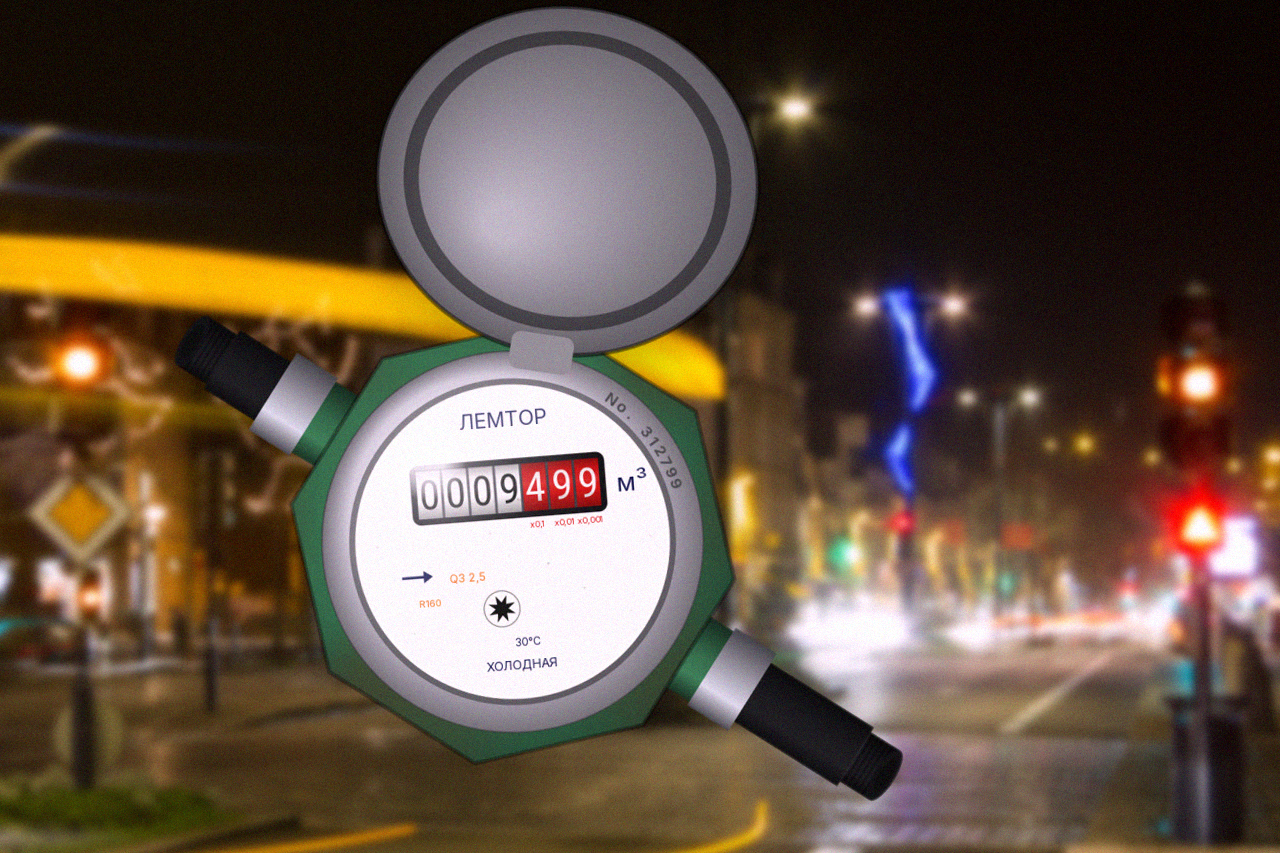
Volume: {"value": 9.499, "unit": "m³"}
